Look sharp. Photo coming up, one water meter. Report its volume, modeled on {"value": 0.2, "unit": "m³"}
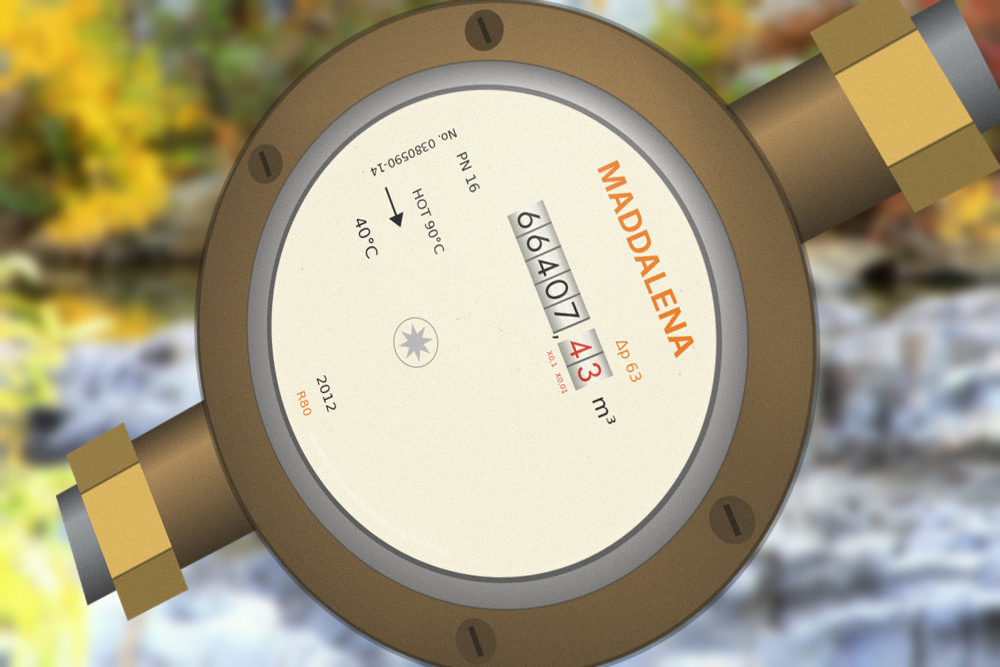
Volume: {"value": 66407.43, "unit": "m³"}
